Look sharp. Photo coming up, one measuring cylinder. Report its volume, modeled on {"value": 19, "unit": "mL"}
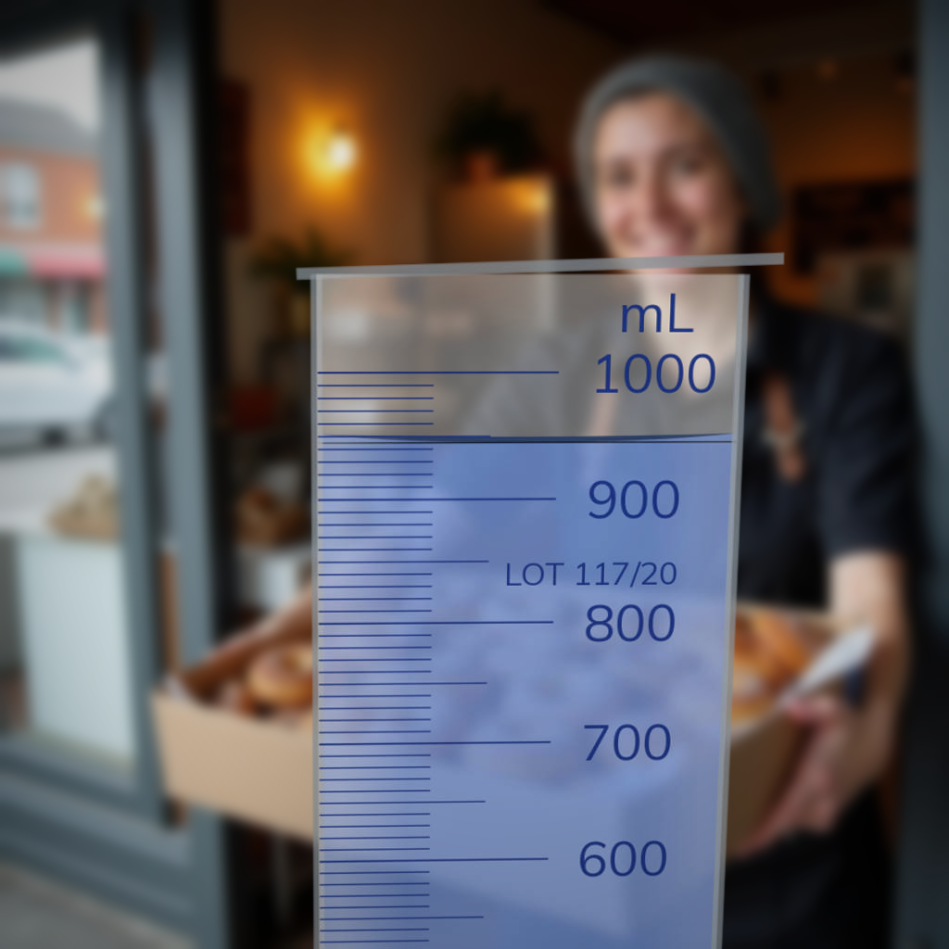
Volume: {"value": 945, "unit": "mL"}
